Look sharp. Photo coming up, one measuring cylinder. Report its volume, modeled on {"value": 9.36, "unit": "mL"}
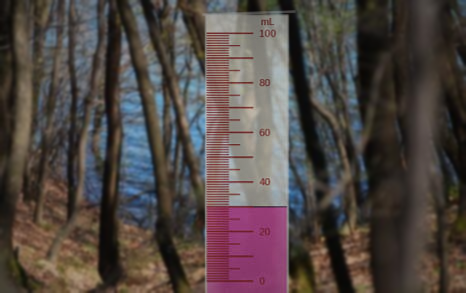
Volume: {"value": 30, "unit": "mL"}
